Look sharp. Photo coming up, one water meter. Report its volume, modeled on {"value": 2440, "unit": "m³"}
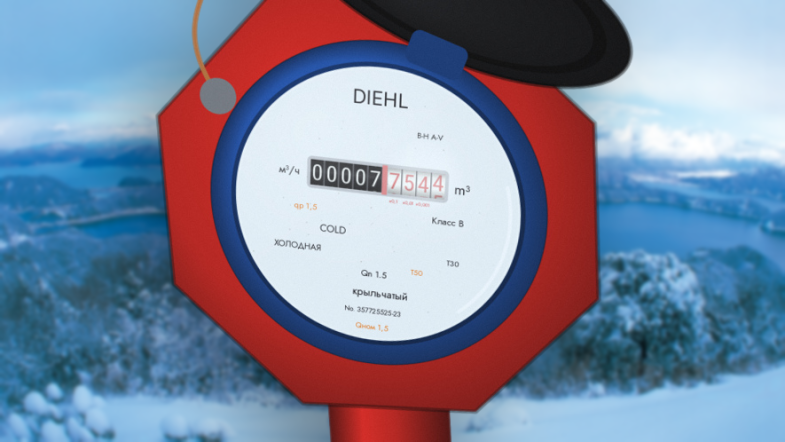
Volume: {"value": 7.7544, "unit": "m³"}
